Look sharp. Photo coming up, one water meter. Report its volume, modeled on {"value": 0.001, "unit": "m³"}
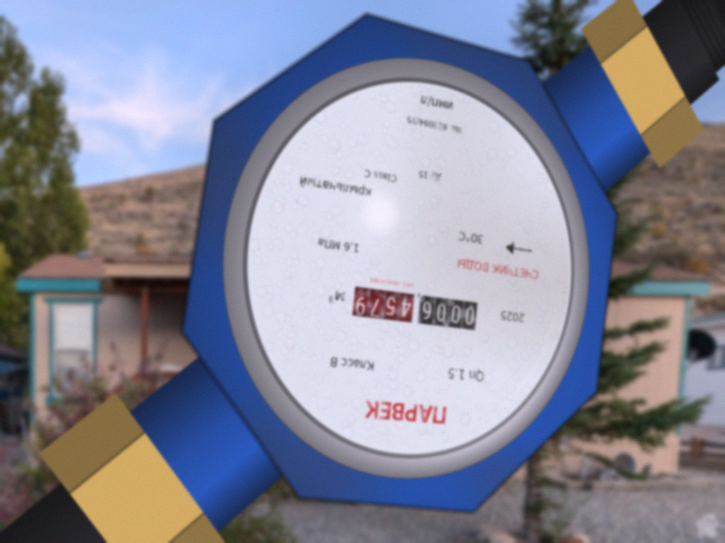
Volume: {"value": 6.4579, "unit": "m³"}
